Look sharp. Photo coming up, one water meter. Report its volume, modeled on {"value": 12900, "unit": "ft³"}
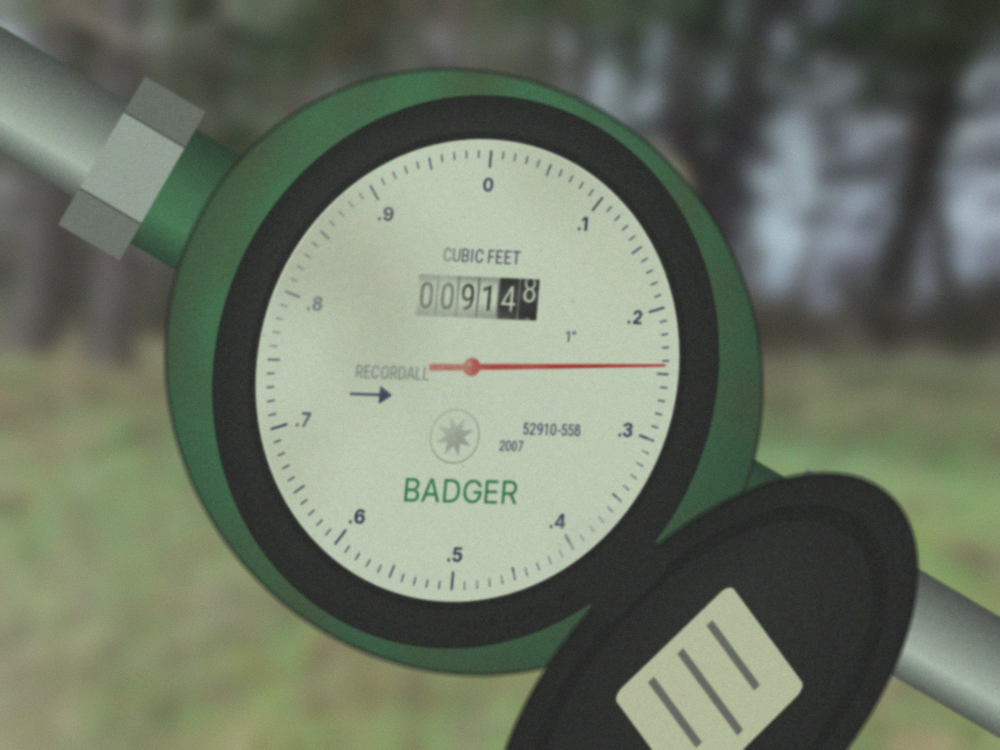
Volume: {"value": 9148.24, "unit": "ft³"}
